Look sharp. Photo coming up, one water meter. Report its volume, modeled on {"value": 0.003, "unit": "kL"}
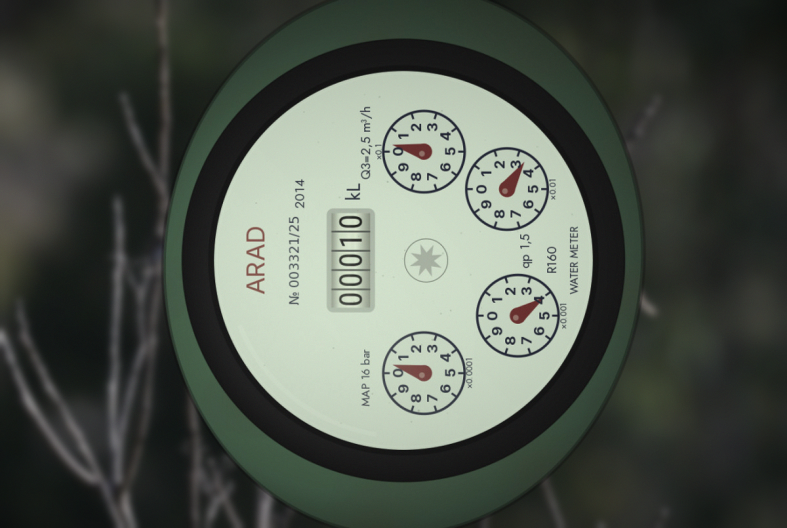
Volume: {"value": 10.0340, "unit": "kL"}
